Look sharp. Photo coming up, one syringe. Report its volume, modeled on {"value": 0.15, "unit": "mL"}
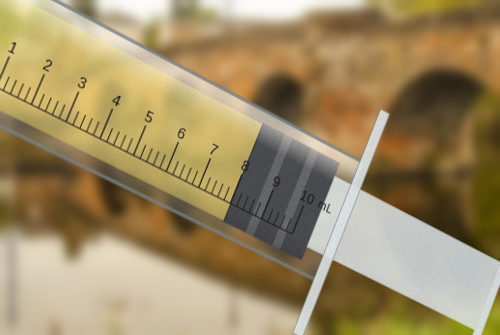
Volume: {"value": 8, "unit": "mL"}
